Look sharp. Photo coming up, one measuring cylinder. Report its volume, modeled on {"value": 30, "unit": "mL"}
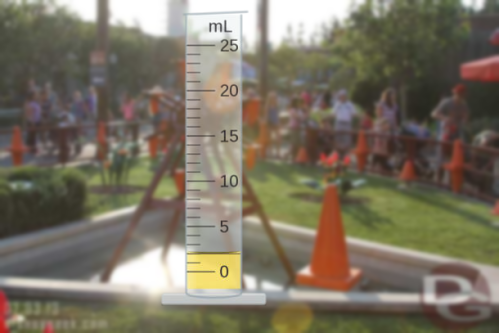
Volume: {"value": 2, "unit": "mL"}
